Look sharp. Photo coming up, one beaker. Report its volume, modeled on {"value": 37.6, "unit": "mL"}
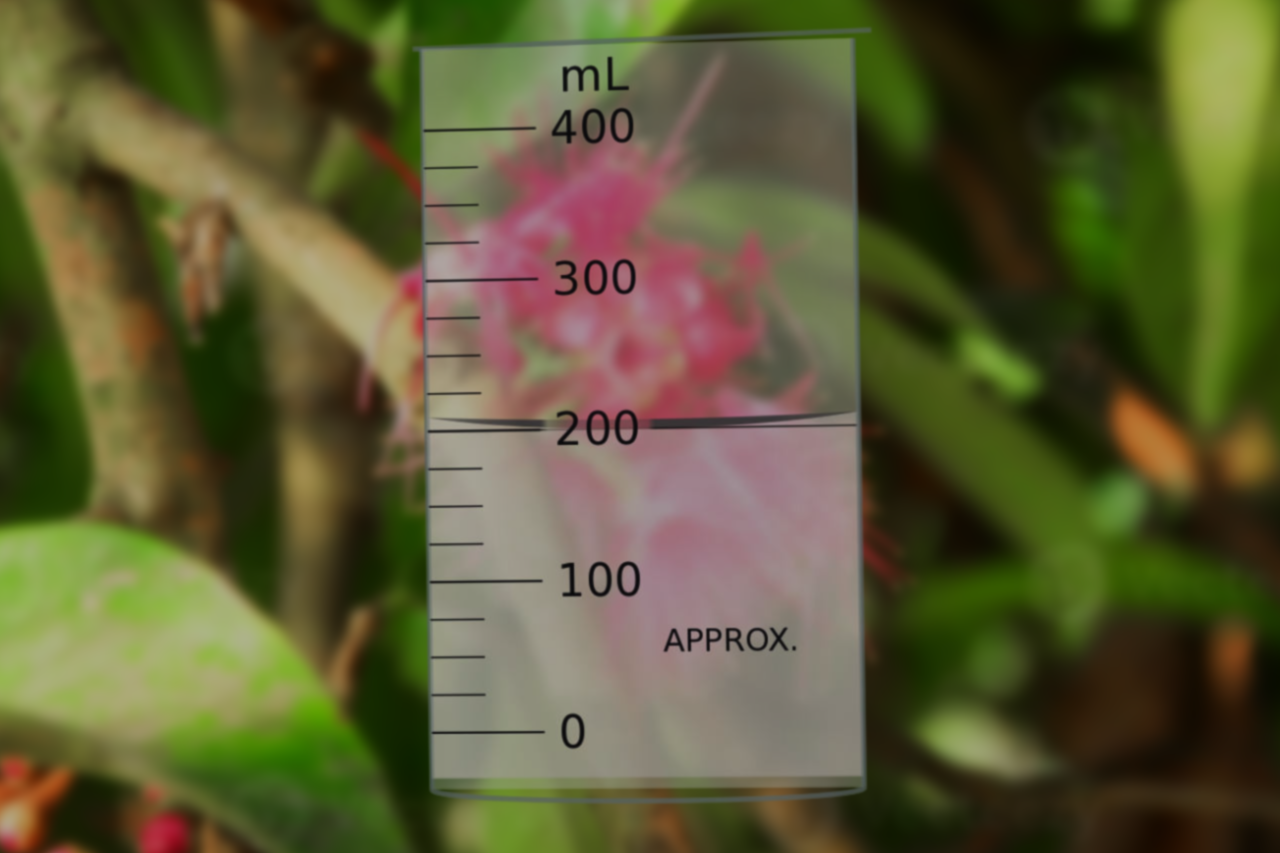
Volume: {"value": 200, "unit": "mL"}
